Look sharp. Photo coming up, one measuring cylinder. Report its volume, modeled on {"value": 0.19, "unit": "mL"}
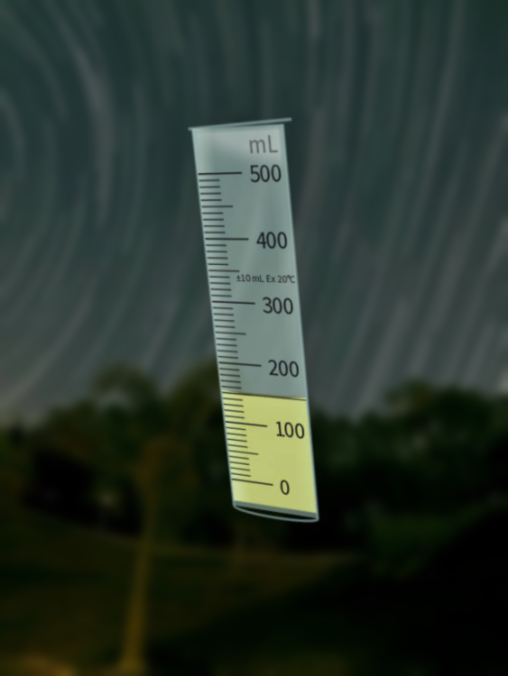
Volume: {"value": 150, "unit": "mL"}
